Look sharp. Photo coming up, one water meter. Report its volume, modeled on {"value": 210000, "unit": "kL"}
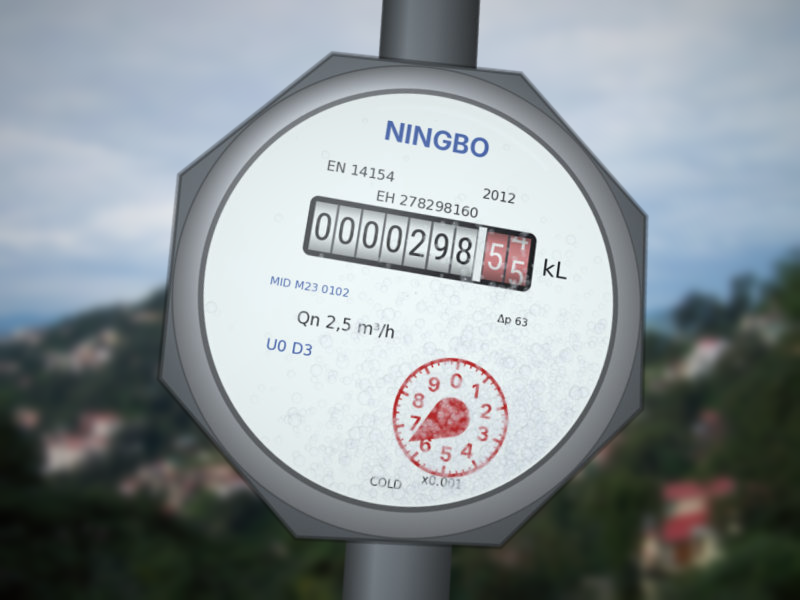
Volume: {"value": 298.546, "unit": "kL"}
